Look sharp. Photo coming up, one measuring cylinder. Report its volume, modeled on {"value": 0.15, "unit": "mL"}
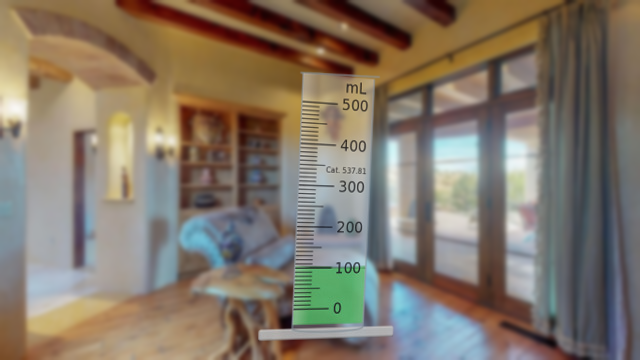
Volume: {"value": 100, "unit": "mL"}
